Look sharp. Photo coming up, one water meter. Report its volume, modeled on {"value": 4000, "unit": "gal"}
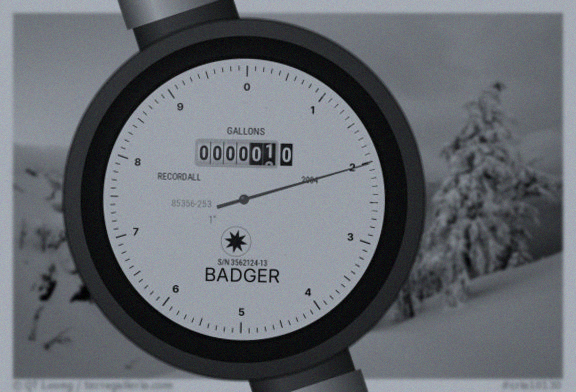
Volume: {"value": 12.0, "unit": "gal"}
